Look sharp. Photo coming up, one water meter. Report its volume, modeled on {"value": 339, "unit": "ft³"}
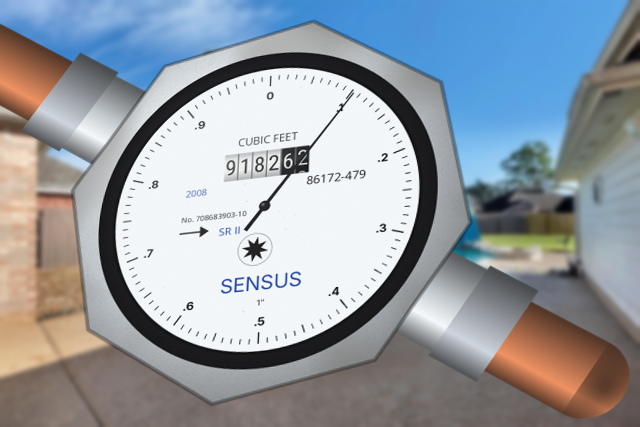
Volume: {"value": 918262.10, "unit": "ft³"}
